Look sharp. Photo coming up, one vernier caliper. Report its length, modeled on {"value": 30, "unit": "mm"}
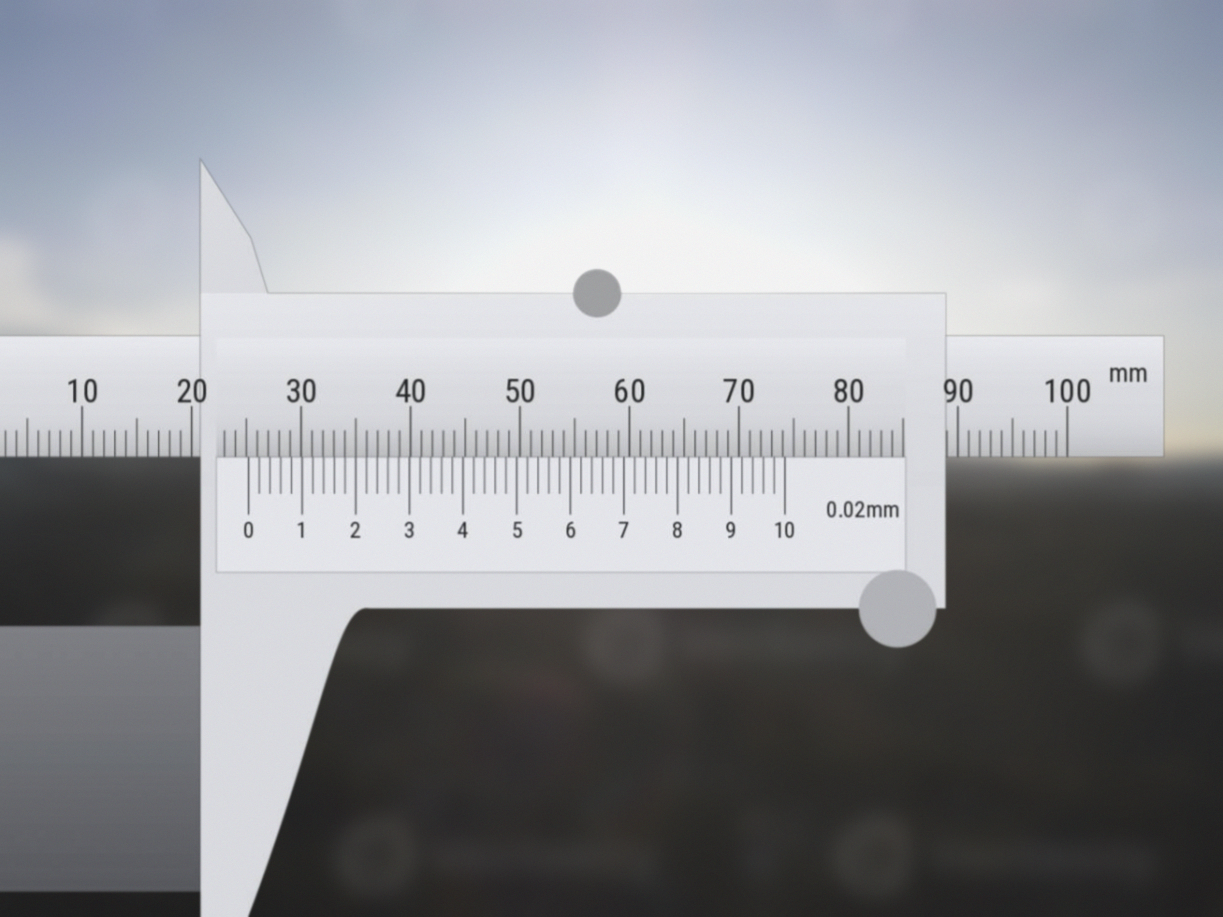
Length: {"value": 25.2, "unit": "mm"}
